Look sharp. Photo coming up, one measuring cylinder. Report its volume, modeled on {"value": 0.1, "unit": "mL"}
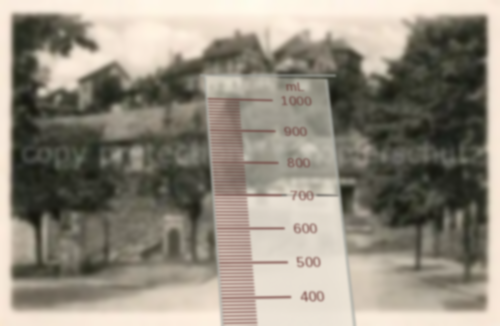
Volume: {"value": 700, "unit": "mL"}
